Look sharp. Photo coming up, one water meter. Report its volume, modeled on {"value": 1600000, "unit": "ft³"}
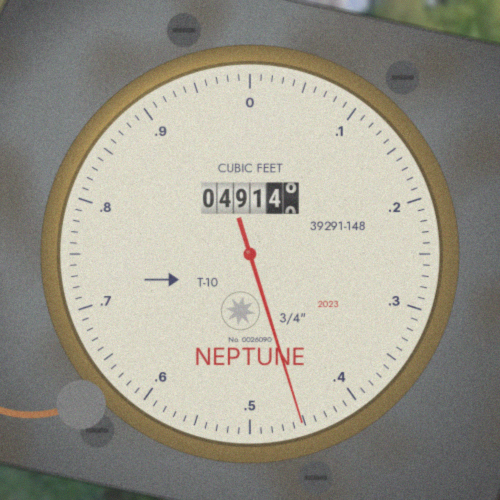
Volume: {"value": 49148.45, "unit": "ft³"}
